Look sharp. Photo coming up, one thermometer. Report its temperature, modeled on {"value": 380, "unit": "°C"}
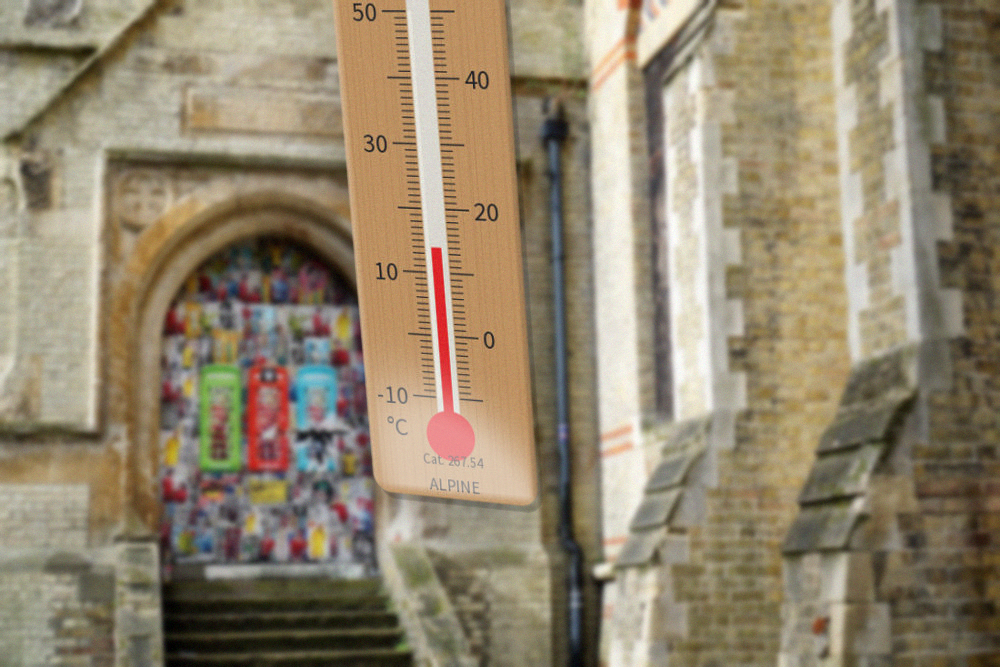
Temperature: {"value": 14, "unit": "°C"}
